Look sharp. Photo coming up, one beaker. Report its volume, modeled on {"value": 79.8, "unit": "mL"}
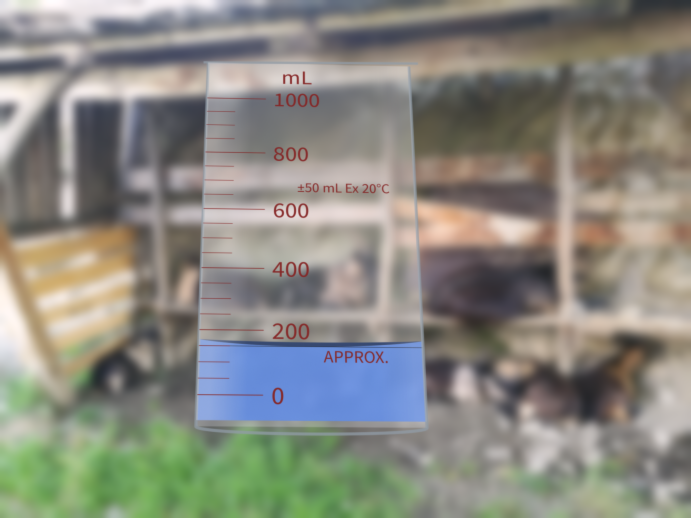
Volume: {"value": 150, "unit": "mL"}
